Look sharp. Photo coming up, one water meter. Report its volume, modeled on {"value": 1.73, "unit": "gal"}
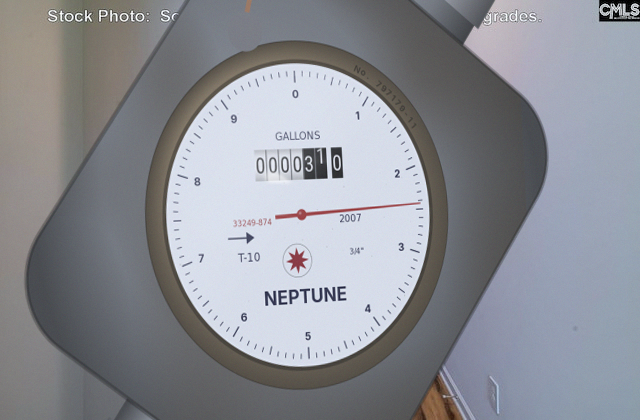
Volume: {"value": 312.4, "unit": "gal"}
